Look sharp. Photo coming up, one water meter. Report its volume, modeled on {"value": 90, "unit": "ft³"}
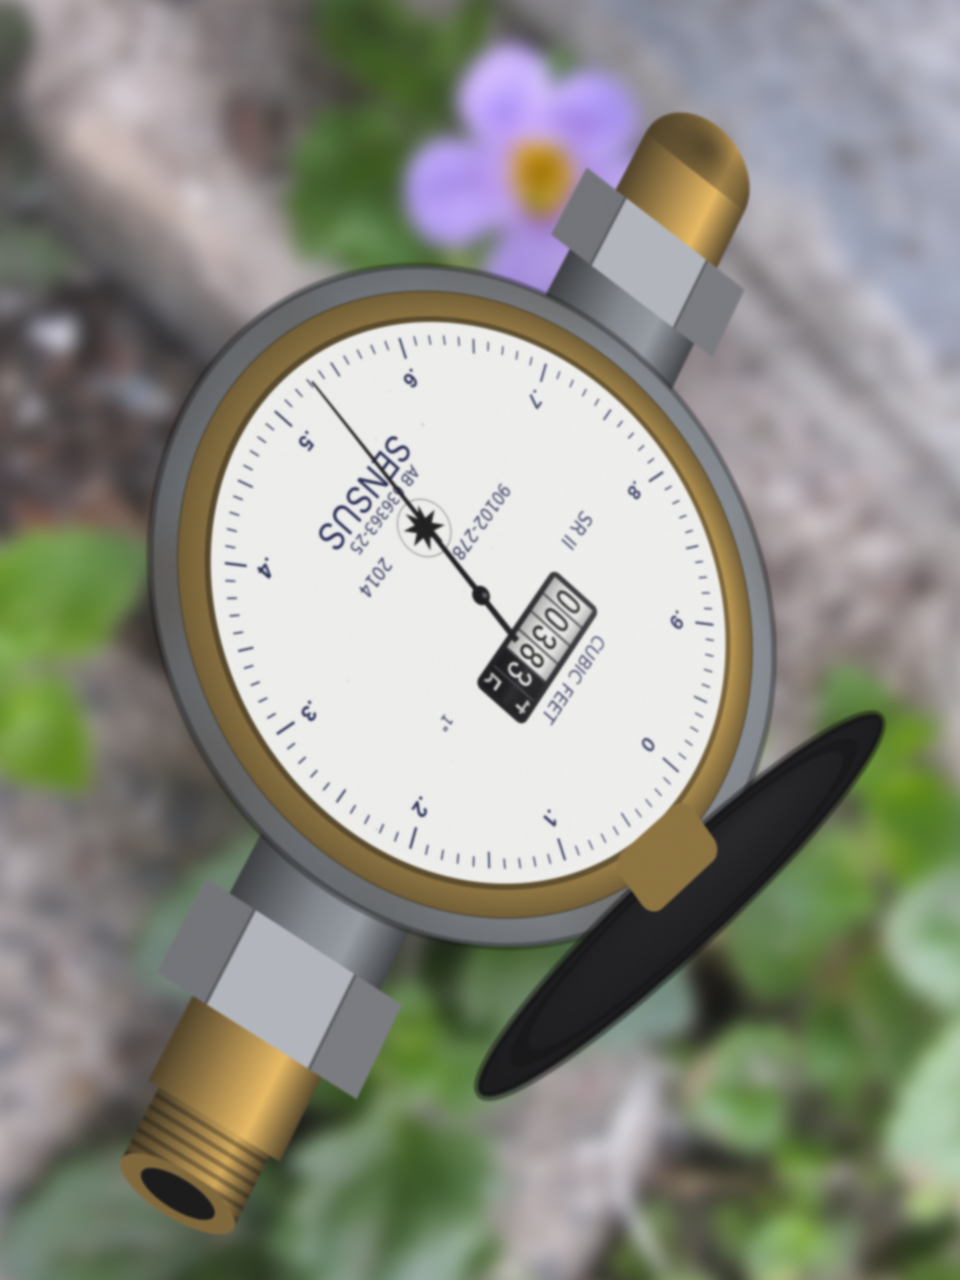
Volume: {"value": 3834.53, "unit": "ft³"}
